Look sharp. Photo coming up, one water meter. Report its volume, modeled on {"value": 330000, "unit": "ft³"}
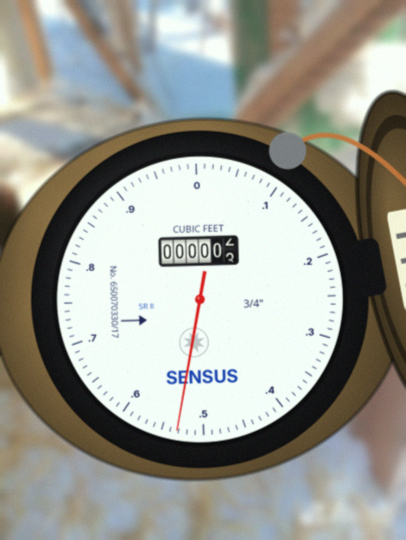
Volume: {"value": 2.53, "unit": "ft³"}
